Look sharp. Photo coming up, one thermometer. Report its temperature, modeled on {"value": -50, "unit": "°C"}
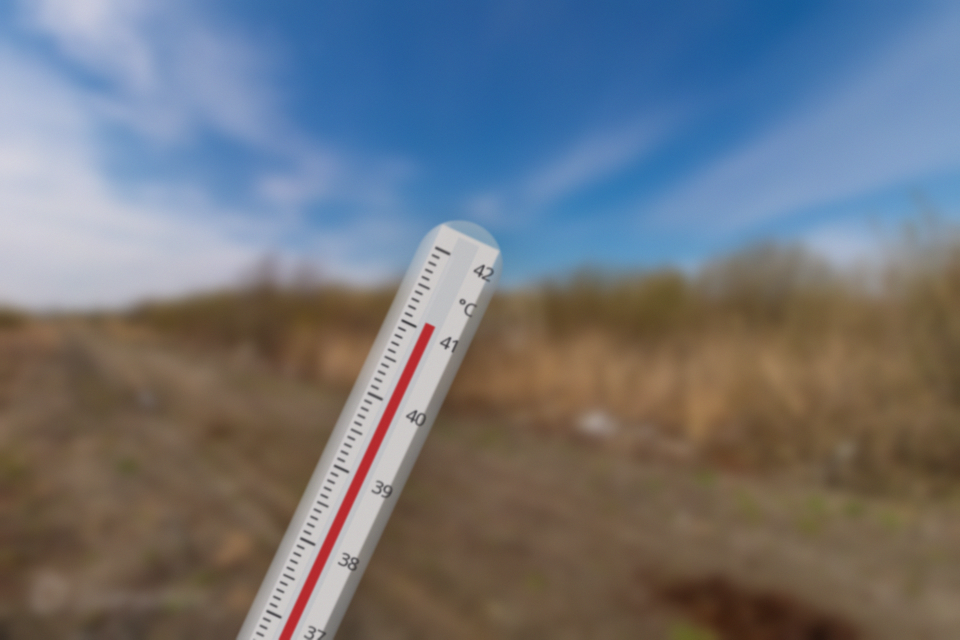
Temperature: {"value": 41.1, "unit": "°C"}
